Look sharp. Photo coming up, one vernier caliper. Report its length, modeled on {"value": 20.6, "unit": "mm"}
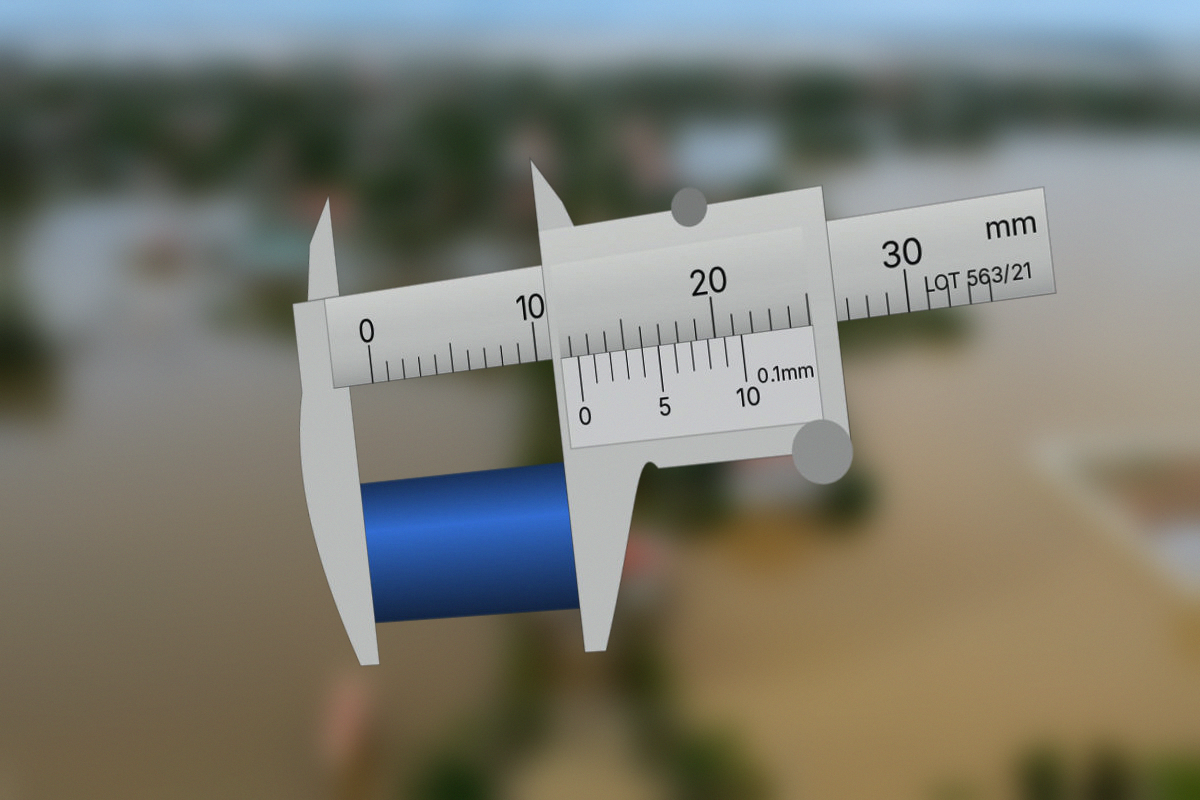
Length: {"value": 12.4, "unit": "mm"}
